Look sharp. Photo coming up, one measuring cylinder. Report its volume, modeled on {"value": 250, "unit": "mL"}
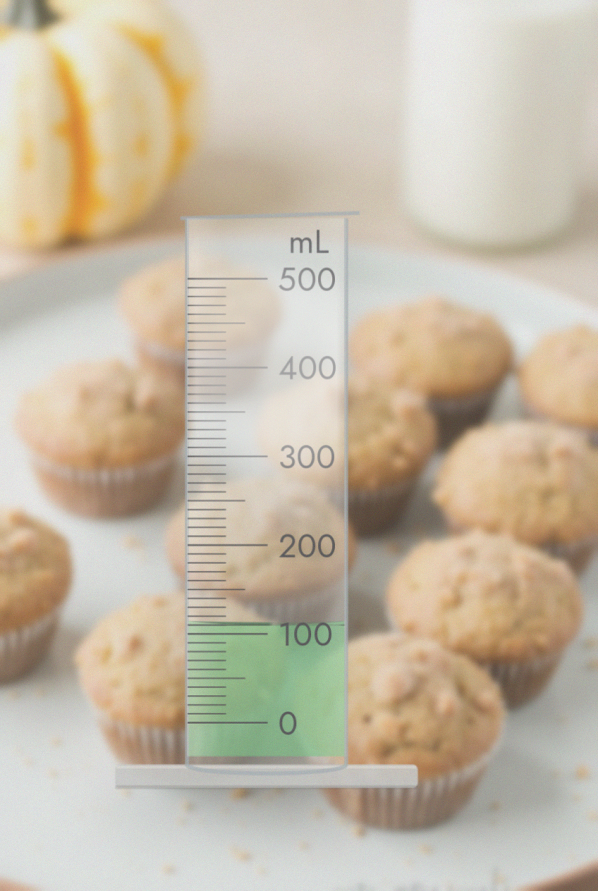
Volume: {"value": 110, "unit": "mL"}
